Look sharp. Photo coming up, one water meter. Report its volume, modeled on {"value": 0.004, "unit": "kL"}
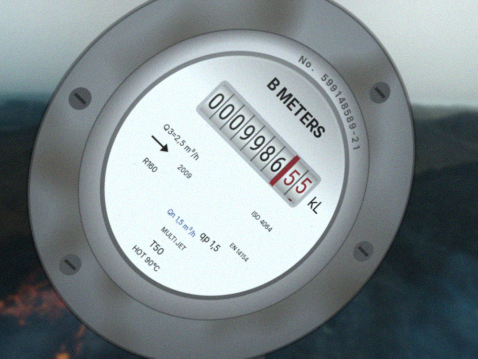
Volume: {"value": 9986.55, "unit": "kL"}
